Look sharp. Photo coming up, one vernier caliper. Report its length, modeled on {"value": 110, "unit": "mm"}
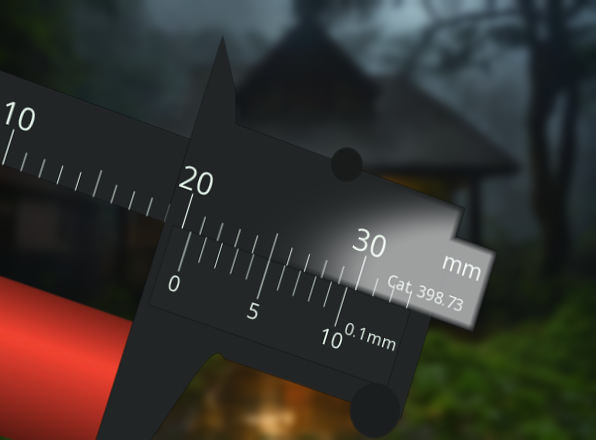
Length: {"value": 20.5, "unit": "mm"}
